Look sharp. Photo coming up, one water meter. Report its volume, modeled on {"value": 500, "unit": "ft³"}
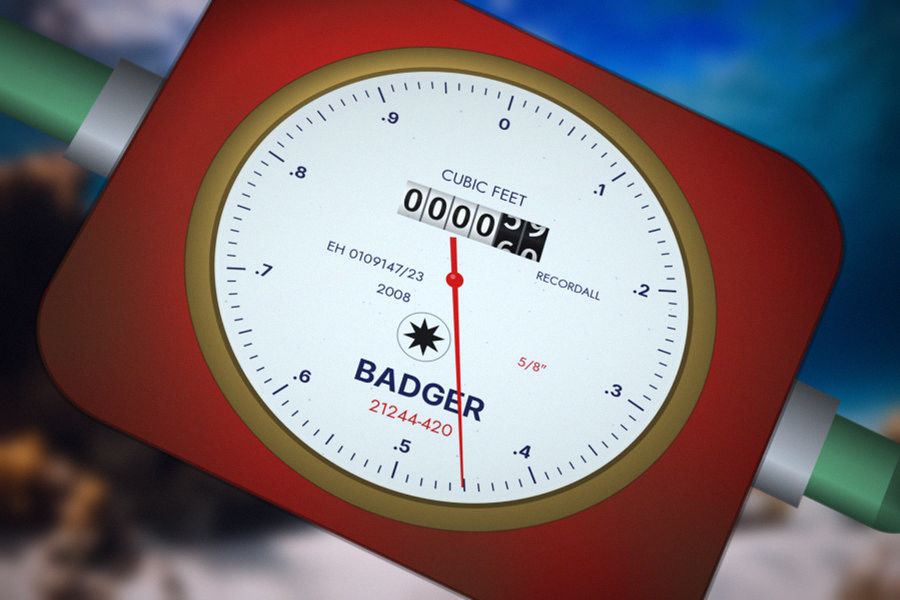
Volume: {"value": 59.45, "unit": "ft³"}
